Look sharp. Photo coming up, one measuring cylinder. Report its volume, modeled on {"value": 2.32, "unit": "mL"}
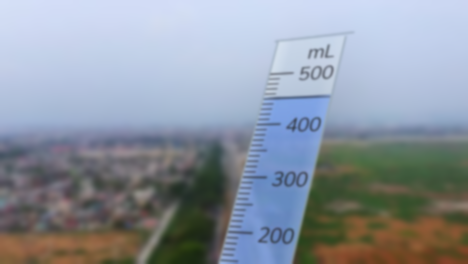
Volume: {"value": 450, "unit": "mL"}
